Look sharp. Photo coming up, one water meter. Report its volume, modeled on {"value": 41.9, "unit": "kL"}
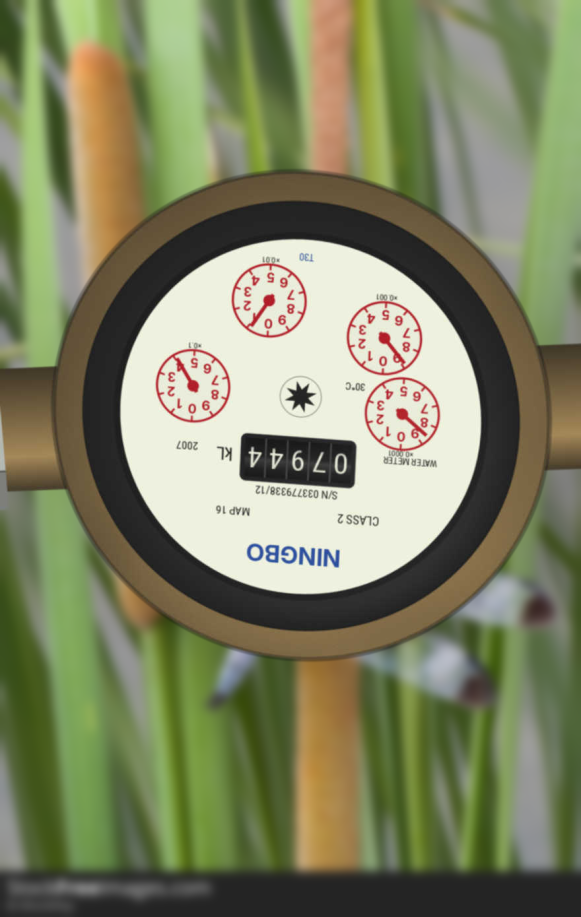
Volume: {"value": 7944.4088, "unit": "kL"}
